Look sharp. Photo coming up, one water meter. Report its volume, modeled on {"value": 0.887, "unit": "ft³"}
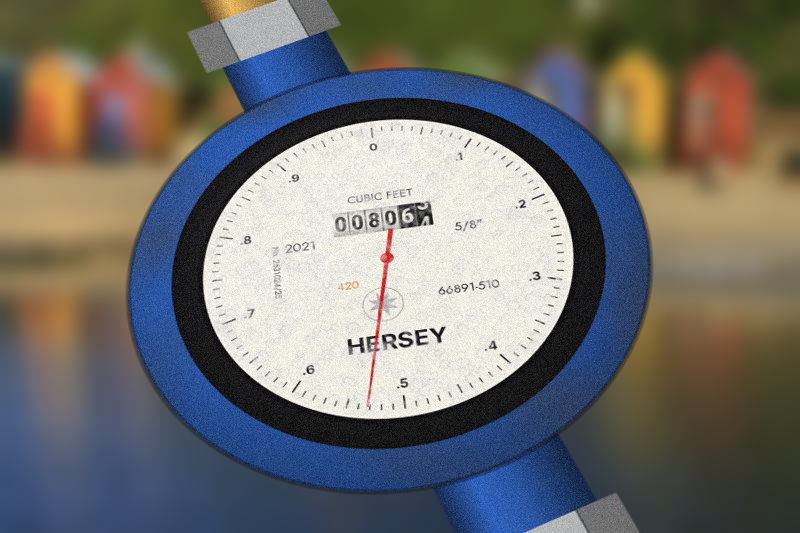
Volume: {"value": 8063.53, "unit": "ft³"}
